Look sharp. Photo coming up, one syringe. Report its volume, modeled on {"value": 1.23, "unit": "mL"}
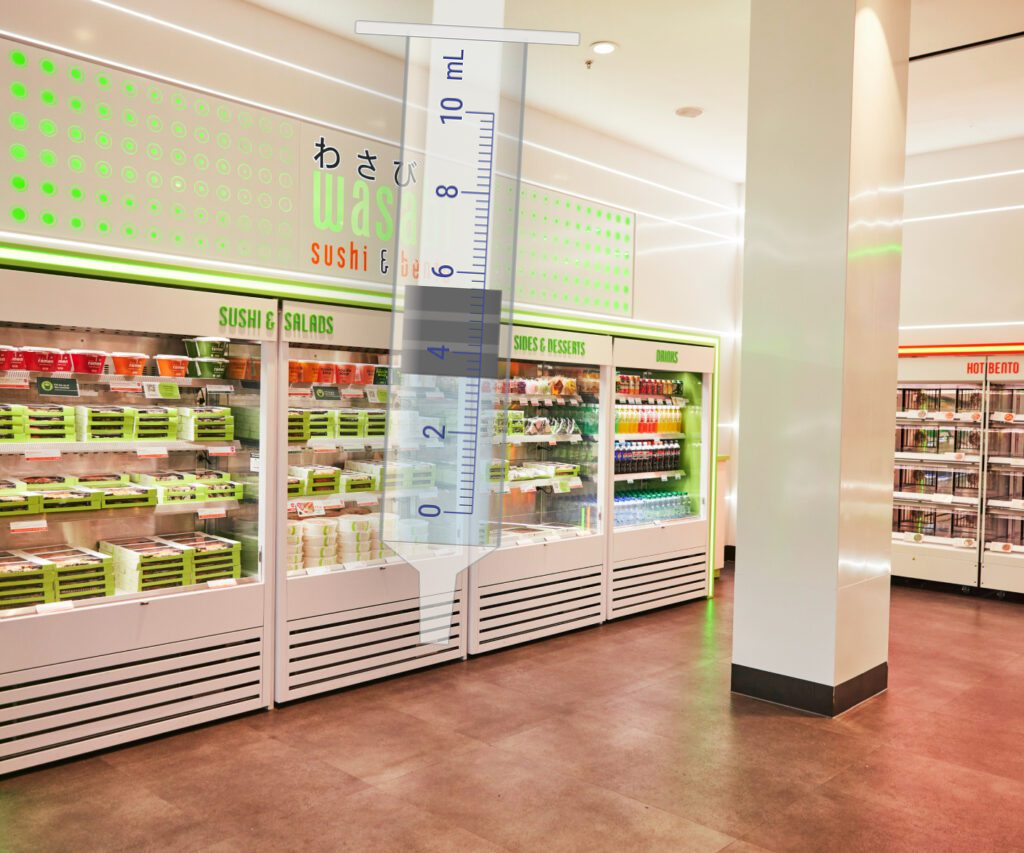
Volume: {"value": 3.4, "unit": "mL"}
